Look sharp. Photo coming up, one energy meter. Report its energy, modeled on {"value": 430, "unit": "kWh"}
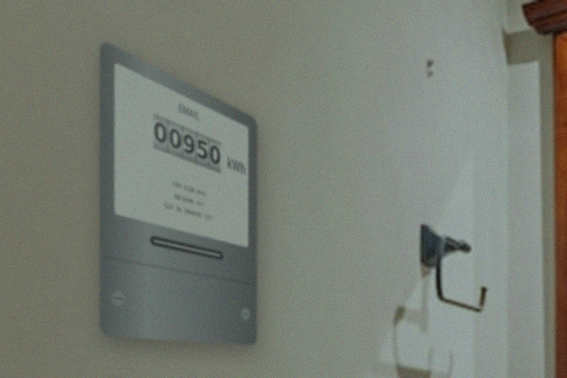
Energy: {"value": 950, "unit": "kWh"}
